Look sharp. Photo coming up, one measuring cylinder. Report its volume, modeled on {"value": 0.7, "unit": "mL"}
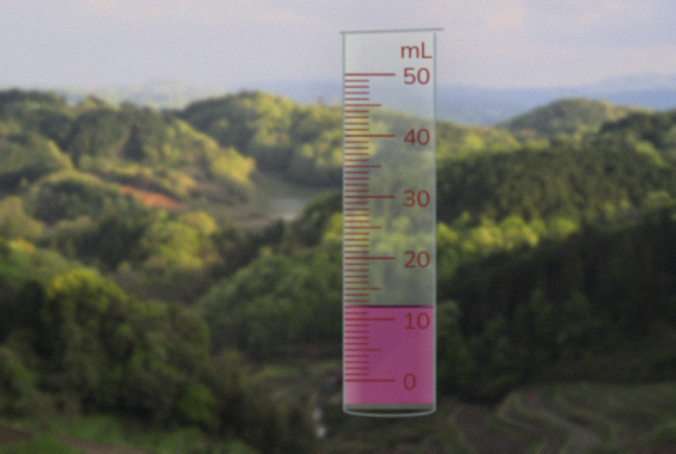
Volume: {"value": 12, "unit": "mL"}
